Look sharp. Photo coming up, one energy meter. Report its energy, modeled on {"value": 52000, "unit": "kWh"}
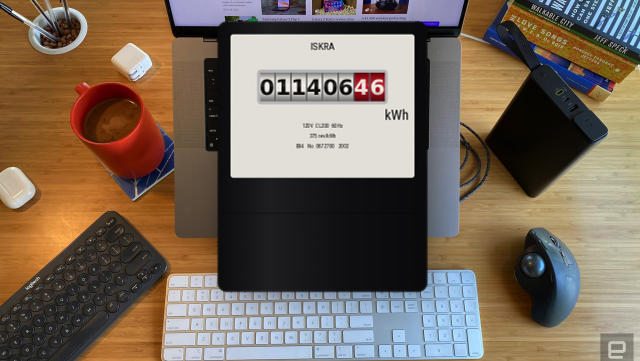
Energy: {"value": 11406.46, "unit": "kWh"}
